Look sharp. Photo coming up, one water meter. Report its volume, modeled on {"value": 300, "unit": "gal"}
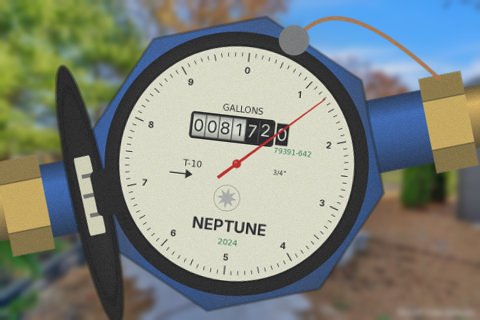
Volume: {"value": 81721.3, "unit": "gal"}
